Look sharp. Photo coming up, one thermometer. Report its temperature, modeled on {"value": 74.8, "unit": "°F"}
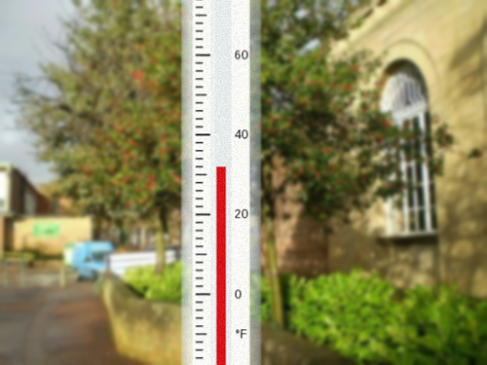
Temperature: {"value": 32, "unit": "°F"}
